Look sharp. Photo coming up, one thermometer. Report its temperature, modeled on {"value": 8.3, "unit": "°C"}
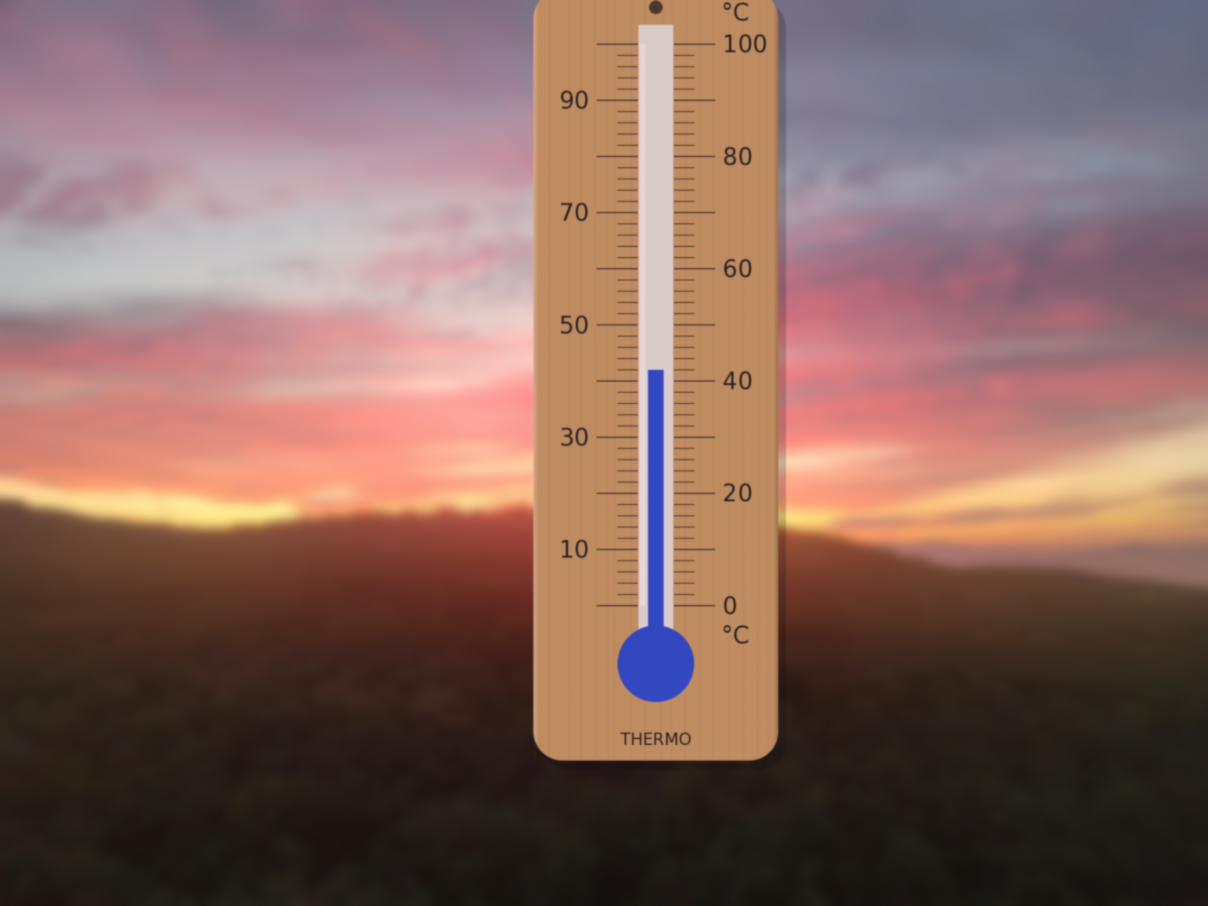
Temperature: {"value": 42, "unit": "°C"}
